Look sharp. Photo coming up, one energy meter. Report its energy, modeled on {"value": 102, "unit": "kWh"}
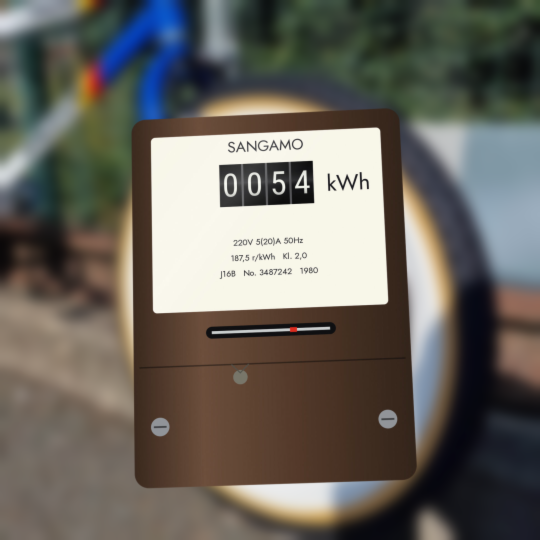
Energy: {"value": 54, "unit": "kWh"}
